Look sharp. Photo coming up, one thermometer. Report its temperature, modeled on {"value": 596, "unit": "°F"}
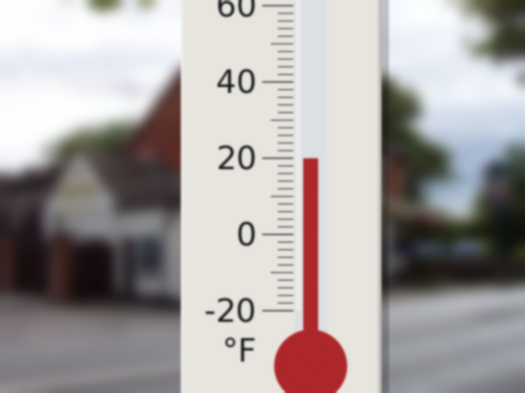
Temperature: {"value": 20, "unit": "°F"}
